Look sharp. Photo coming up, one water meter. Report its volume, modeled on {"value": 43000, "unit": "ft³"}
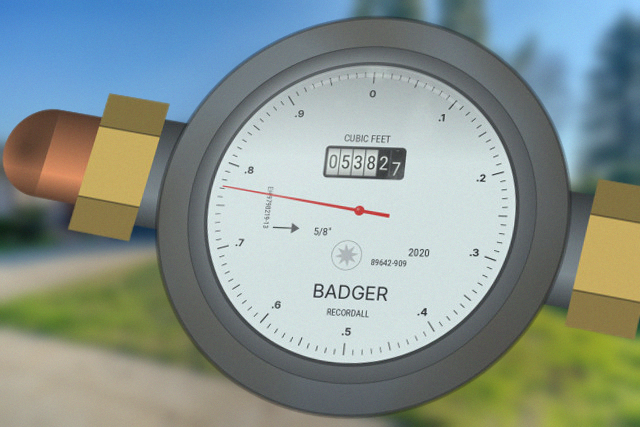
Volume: {"value": 53826.77, "unit": "ft³"}
